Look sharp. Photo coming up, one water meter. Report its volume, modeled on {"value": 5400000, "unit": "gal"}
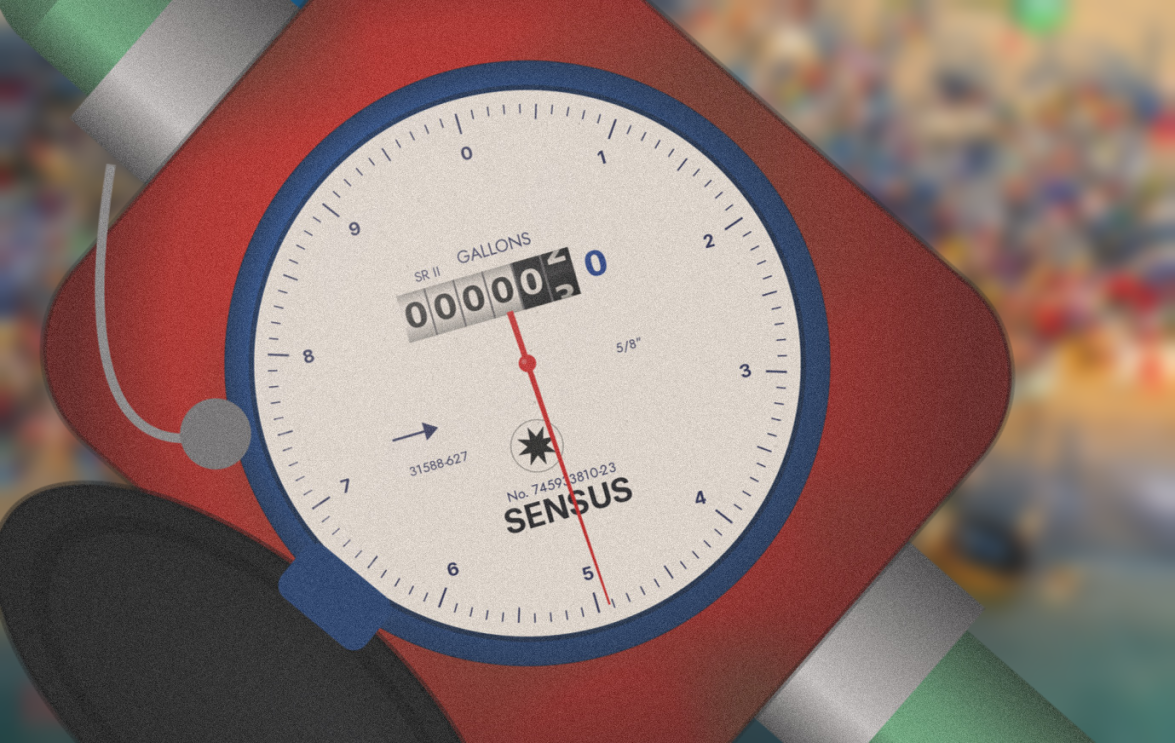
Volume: {"value": 24.9, "unit": "gal"}
